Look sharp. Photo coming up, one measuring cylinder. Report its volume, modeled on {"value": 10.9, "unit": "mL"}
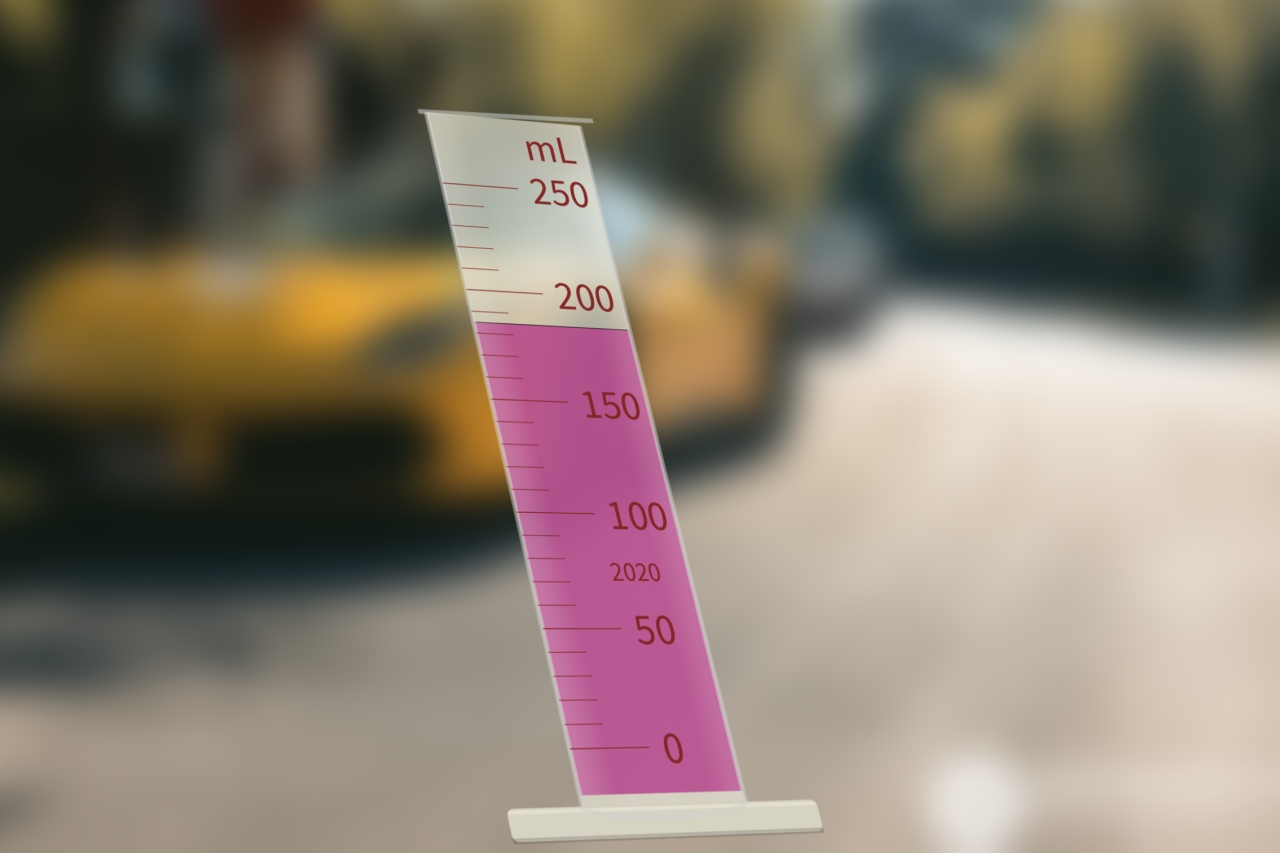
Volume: {"value": 185, "unit": "mL"}
